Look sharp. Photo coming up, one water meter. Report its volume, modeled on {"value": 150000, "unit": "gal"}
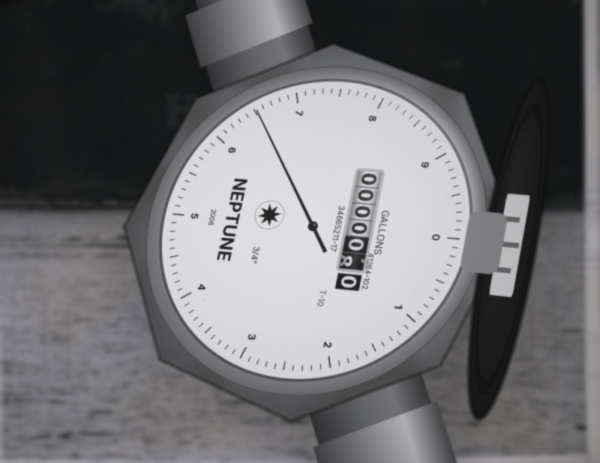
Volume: {"value": 76.5, "unit": "gal"}
